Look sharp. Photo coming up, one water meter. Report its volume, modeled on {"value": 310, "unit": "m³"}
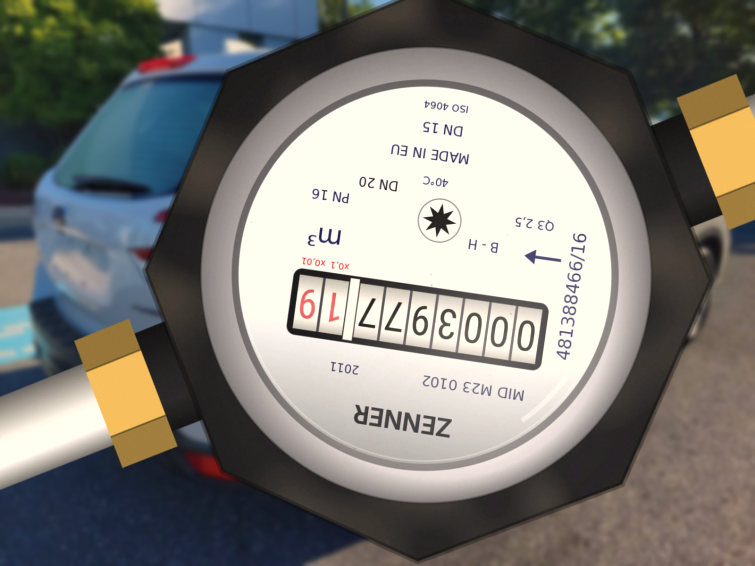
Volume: {"value": 3977.19, "unit": "m³"}
